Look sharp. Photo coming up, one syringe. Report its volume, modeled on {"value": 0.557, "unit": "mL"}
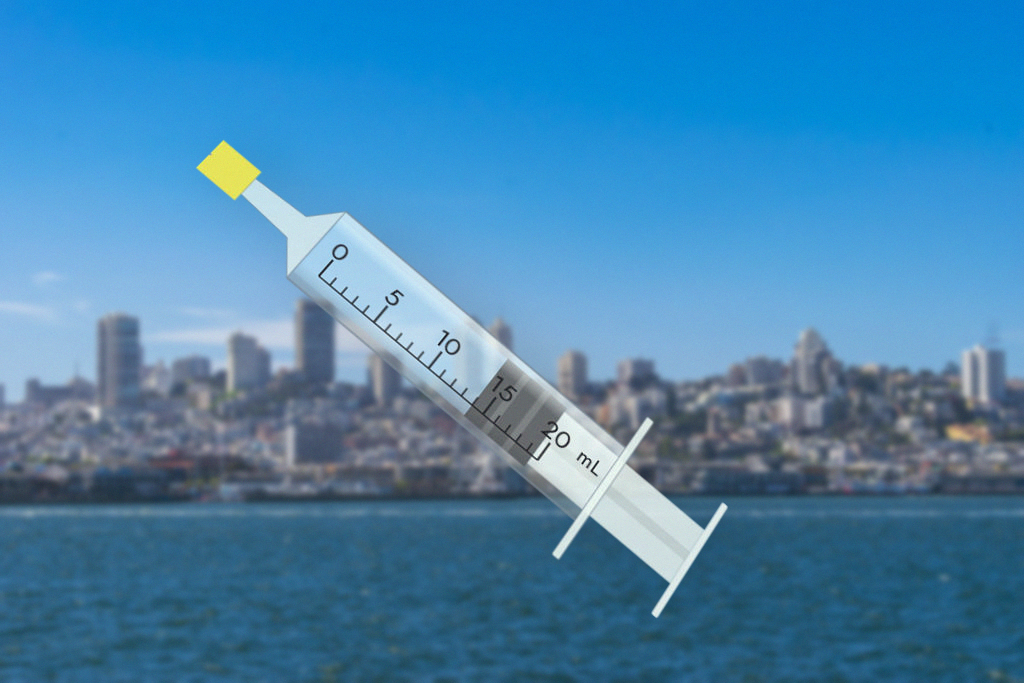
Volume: {"value": 14, "unit": "mL"}
